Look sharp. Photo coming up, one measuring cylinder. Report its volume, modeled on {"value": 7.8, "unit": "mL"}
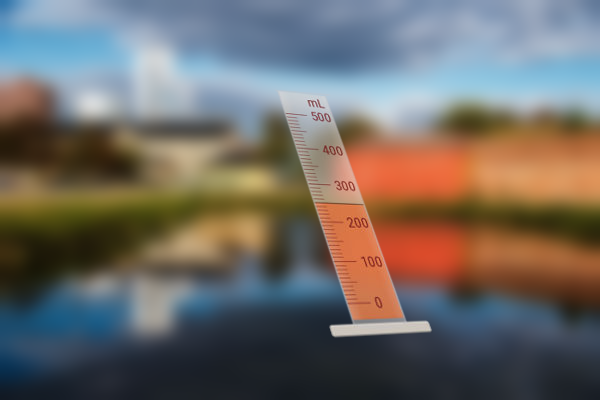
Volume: {"value": 250, "unit": "mL"}
